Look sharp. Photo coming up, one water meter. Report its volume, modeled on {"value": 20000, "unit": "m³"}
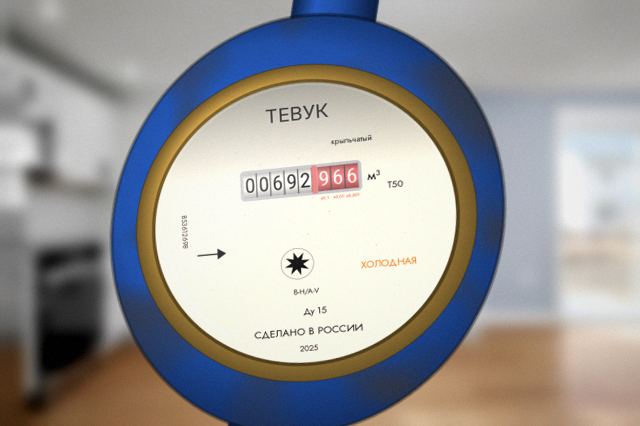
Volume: {"value": 692.966, "unit": "m³"}
